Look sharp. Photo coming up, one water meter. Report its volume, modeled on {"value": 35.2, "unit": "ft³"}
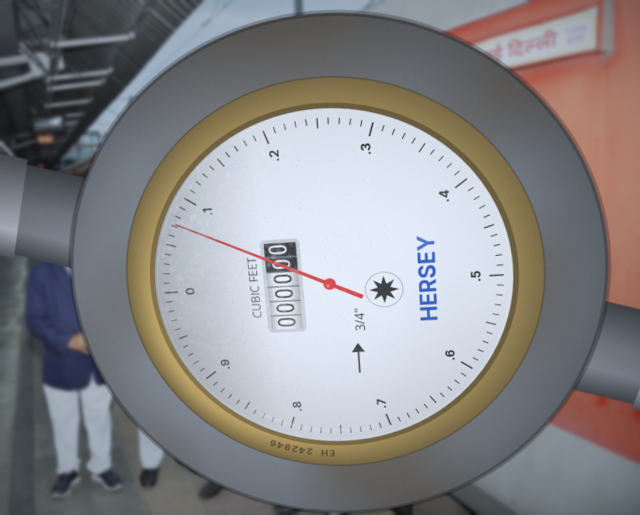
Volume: {"value": 0.07, "unit": "ft³"}
